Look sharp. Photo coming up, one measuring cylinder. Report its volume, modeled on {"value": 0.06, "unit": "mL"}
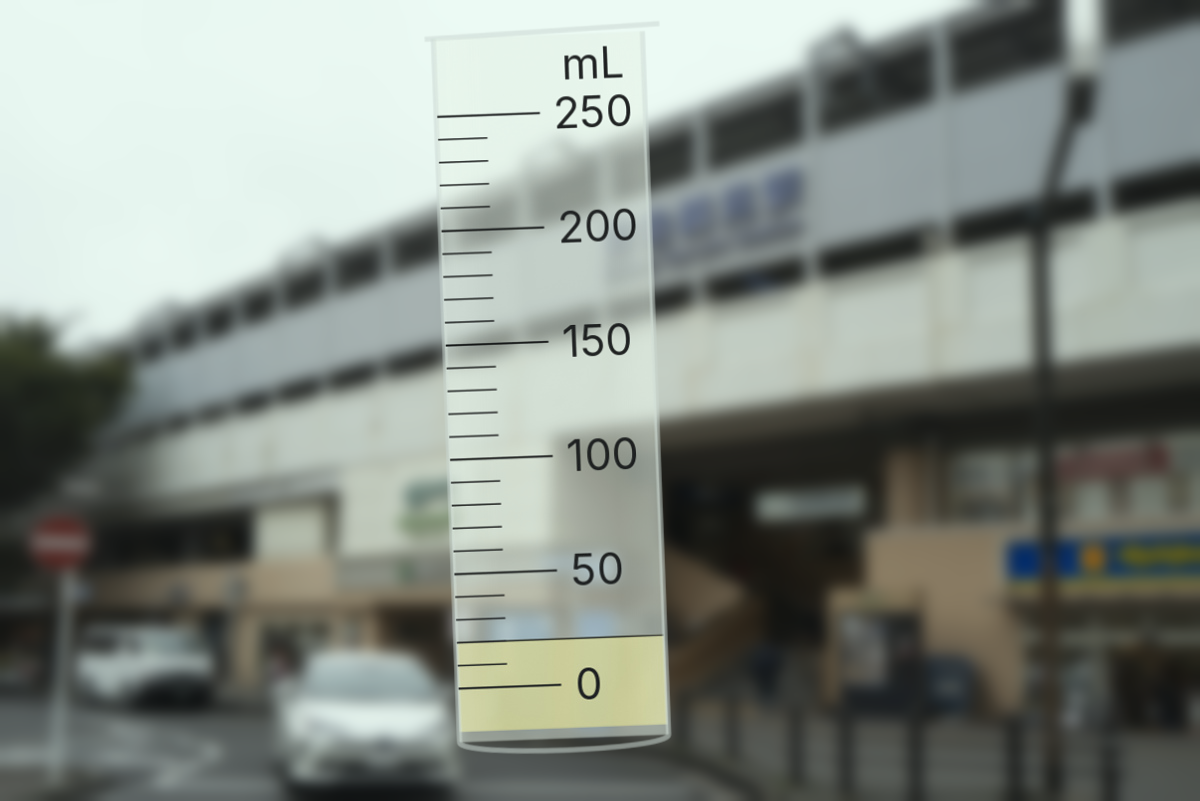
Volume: {"value": 20, "unit": "mL"}
